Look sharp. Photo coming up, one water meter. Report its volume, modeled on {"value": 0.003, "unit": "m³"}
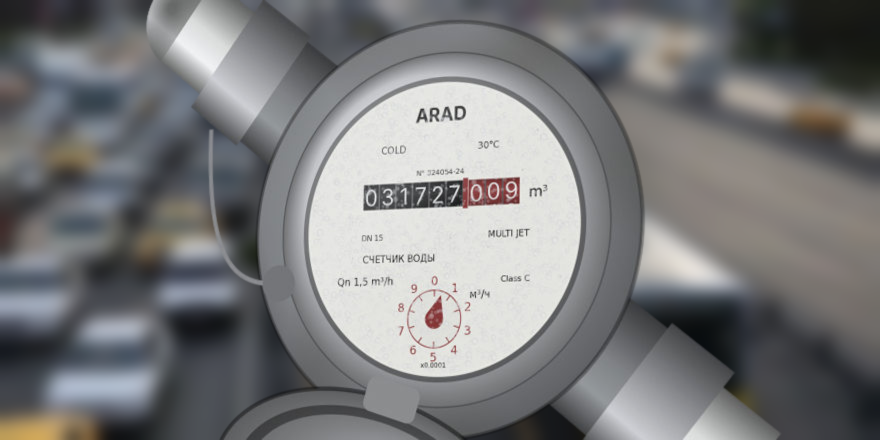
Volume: {"value": 31727.0090, "unit": "m³"}
